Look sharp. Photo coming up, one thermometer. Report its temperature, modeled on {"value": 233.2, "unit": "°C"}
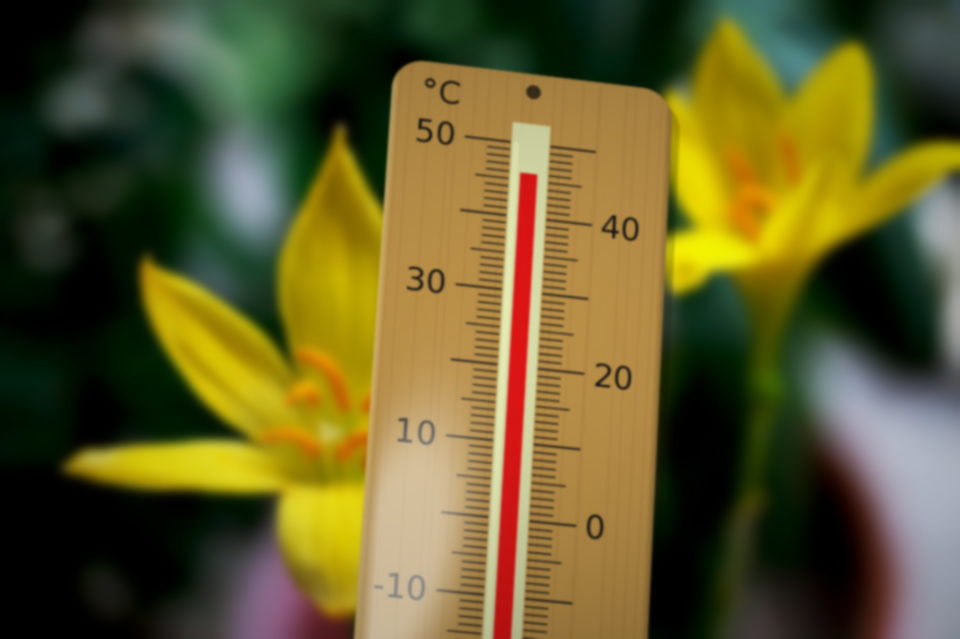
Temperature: {"value": 46, "unit": "°C"}
